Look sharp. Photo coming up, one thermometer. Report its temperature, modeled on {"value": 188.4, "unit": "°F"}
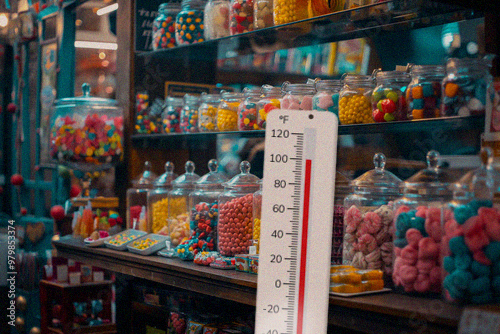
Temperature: {"value": 100, "unit": "°F"}
